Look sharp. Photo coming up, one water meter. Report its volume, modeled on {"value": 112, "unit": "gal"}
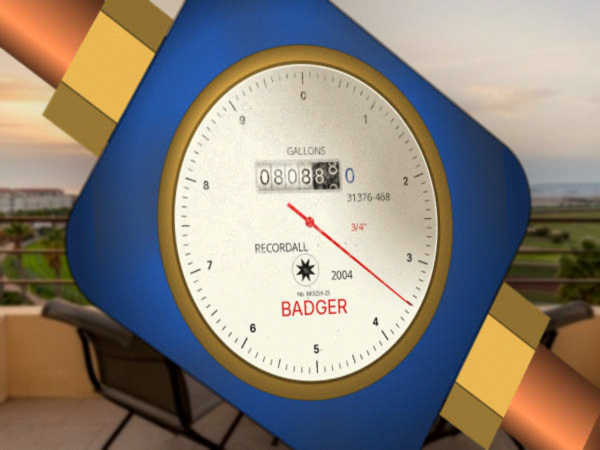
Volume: {"value": 808883.5, "unit": "gal"}
